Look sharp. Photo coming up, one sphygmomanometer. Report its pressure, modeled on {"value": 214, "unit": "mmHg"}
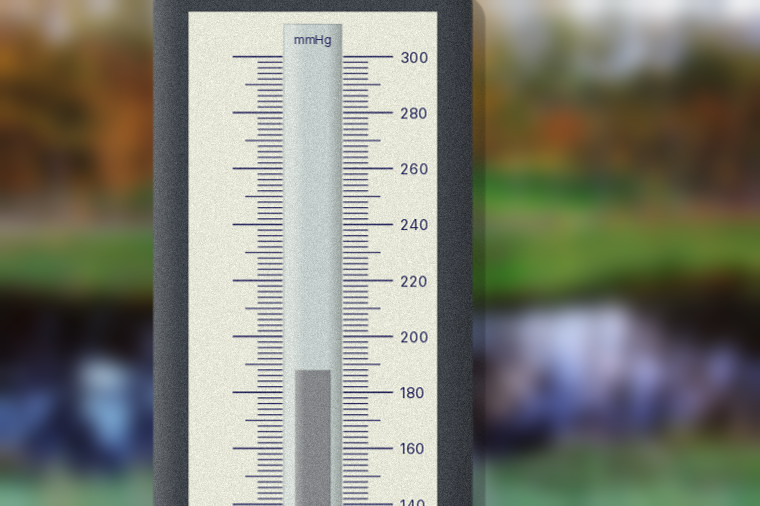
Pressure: {"value": 188, "unit": "mmHg"}
